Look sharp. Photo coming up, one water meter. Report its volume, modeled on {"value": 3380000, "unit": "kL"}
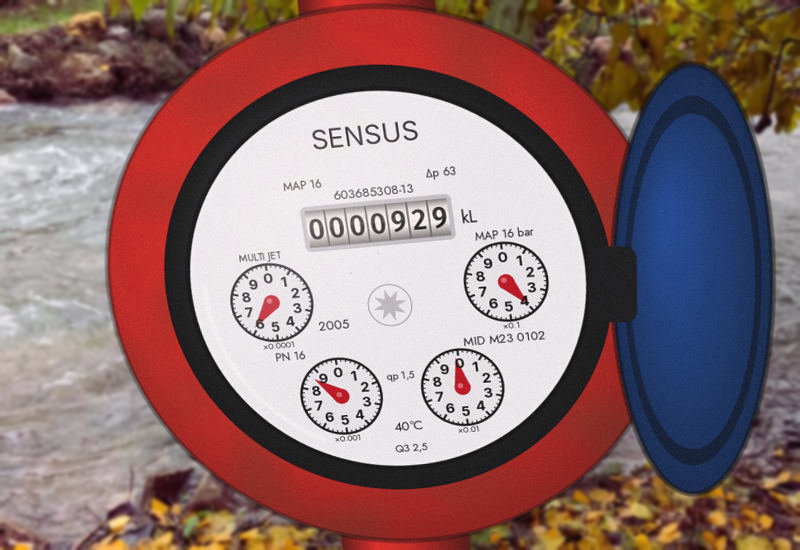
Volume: {"value": 929.3986, "unit": "kL"}
